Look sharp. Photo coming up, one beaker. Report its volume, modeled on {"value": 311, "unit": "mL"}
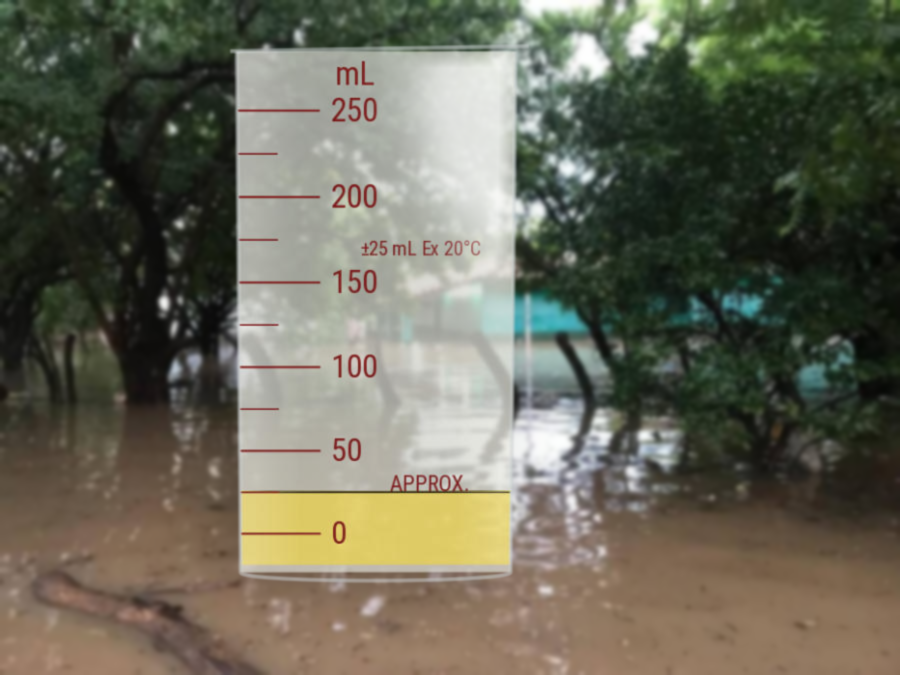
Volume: {"value": 25, "unit": "mL"}
